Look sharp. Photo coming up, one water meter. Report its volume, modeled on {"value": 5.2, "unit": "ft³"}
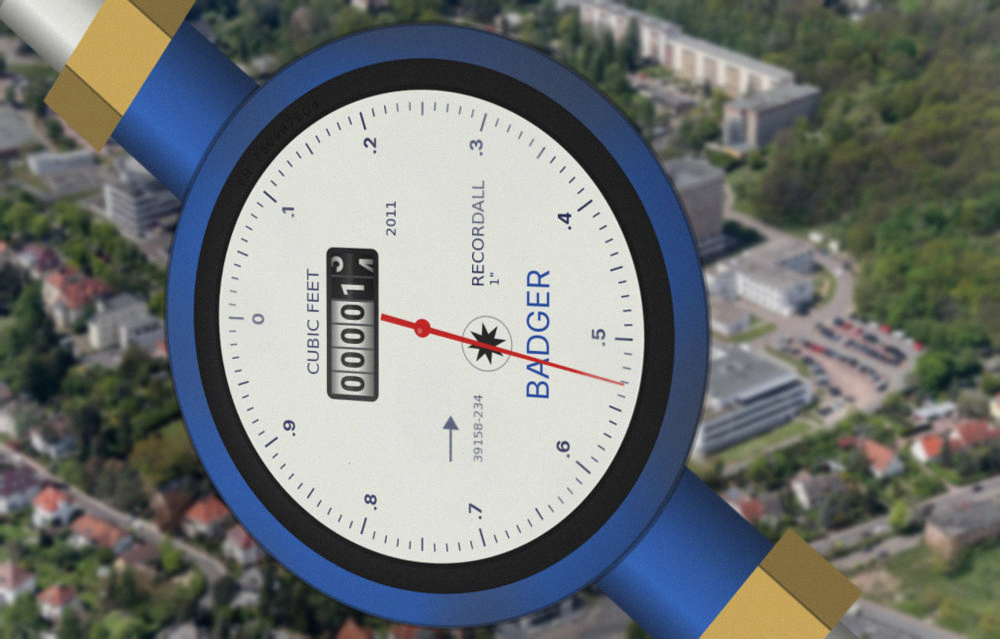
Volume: {"value": 13.53, "unit": "ft³"}
